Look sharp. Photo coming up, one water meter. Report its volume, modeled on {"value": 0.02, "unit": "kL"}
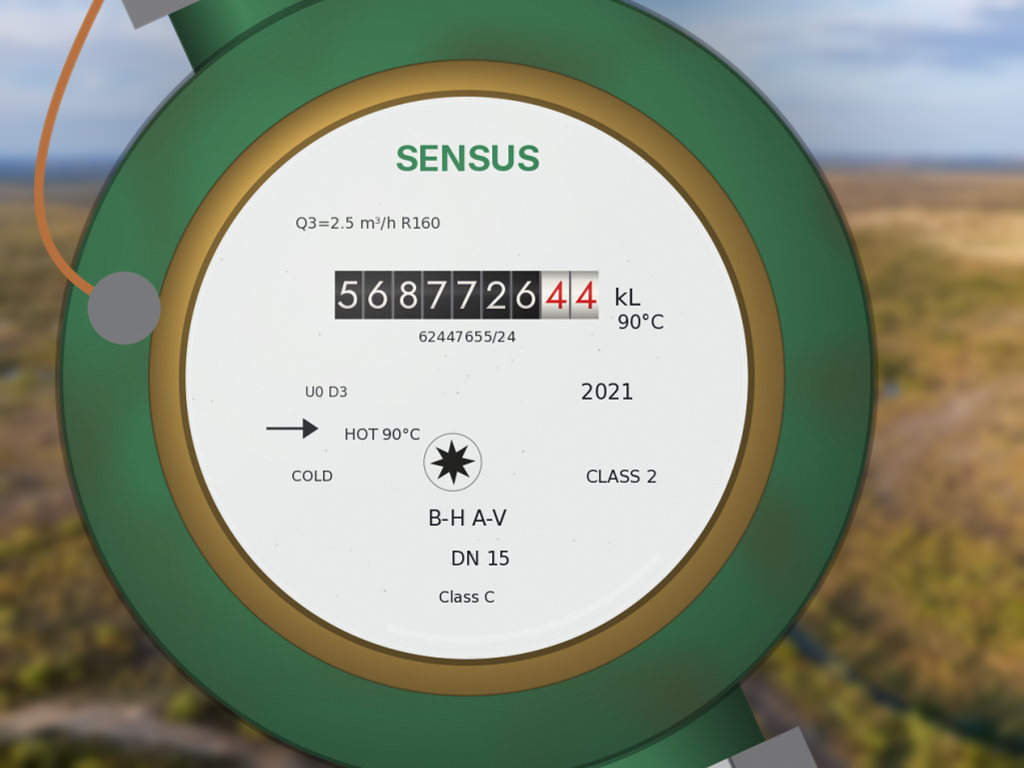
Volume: {"value": 5687726.44, "unit": "kL"}
